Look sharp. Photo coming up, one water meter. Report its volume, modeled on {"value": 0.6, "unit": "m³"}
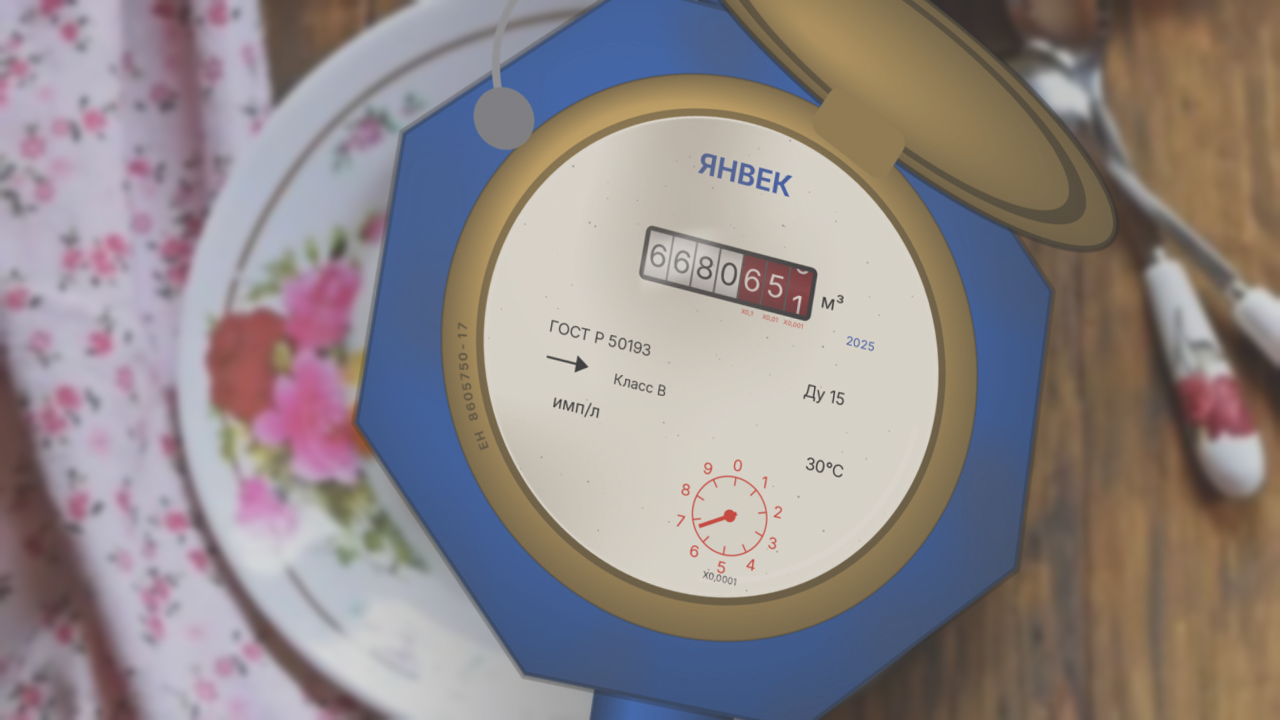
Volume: {"value": 6680.6506, "unit": "m³"}
